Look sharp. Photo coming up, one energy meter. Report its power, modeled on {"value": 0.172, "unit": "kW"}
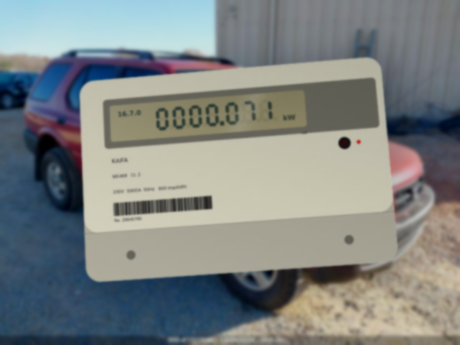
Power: {"value": 0.071, "unit": "kW"}
